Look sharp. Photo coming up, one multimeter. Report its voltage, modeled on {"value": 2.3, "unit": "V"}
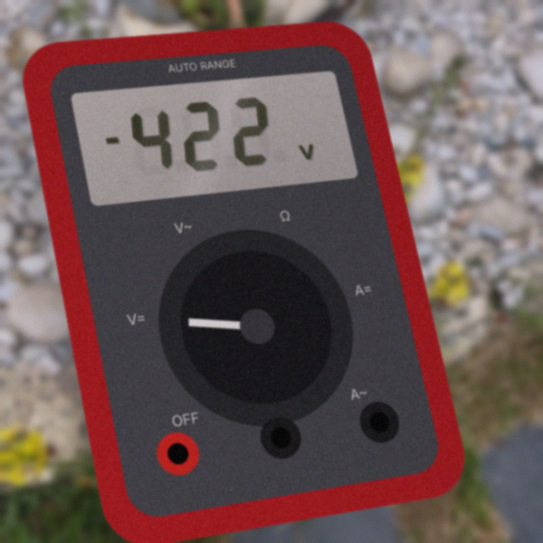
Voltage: {"value": -422, "unit": "V"}
